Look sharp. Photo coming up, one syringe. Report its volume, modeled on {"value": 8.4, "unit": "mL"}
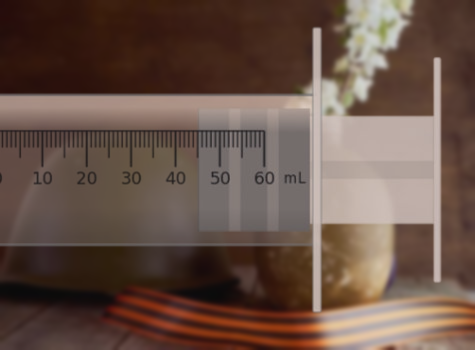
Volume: {"value": 45, "unit": "mL"}
